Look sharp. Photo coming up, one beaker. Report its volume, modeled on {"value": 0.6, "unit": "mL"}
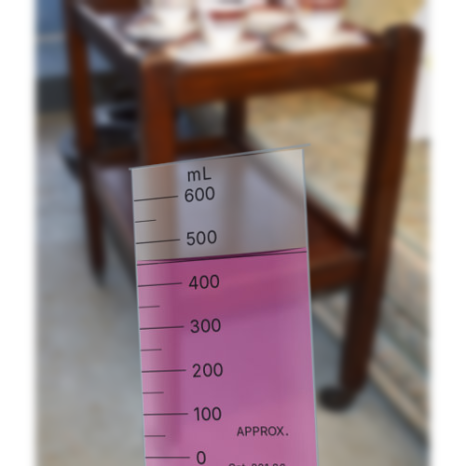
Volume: {"value": 450, "unit": "mL"}
